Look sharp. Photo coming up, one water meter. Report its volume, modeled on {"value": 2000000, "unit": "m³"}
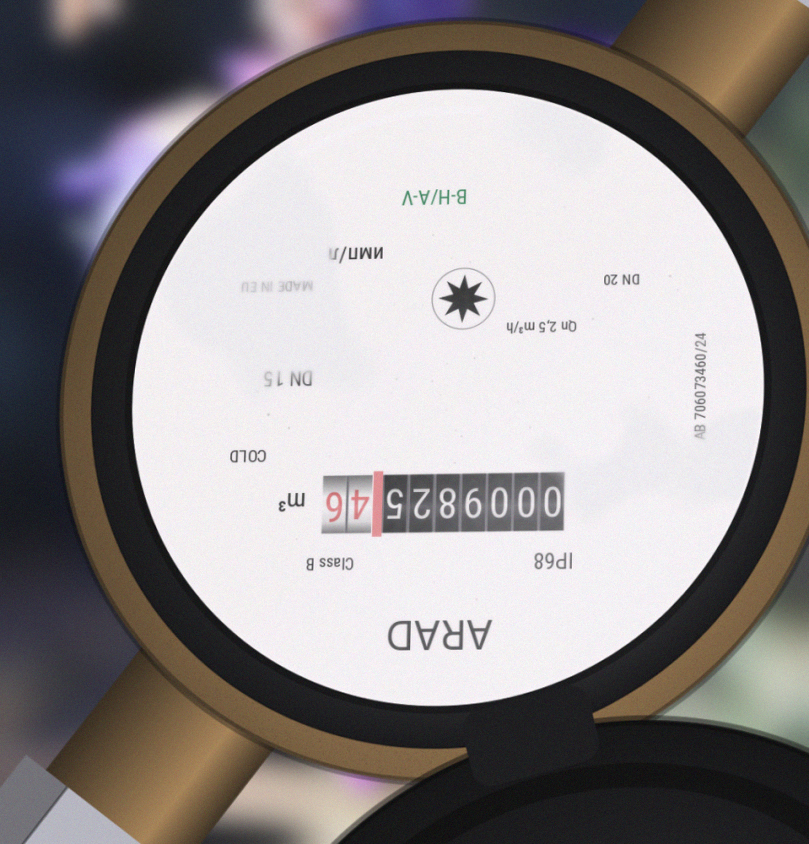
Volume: {"value": 9825.46, "unit": "m³"}
